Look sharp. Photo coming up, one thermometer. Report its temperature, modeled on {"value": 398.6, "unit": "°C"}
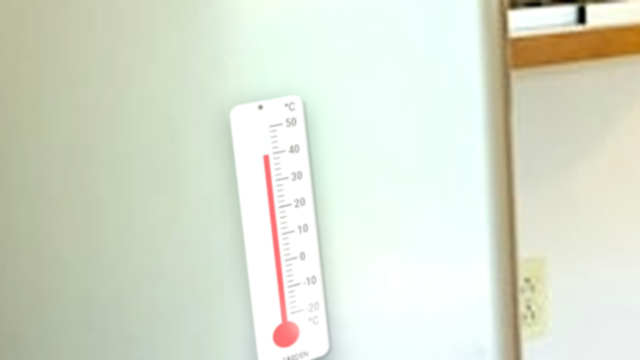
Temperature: {"value": 40, "unit": "°C"}
